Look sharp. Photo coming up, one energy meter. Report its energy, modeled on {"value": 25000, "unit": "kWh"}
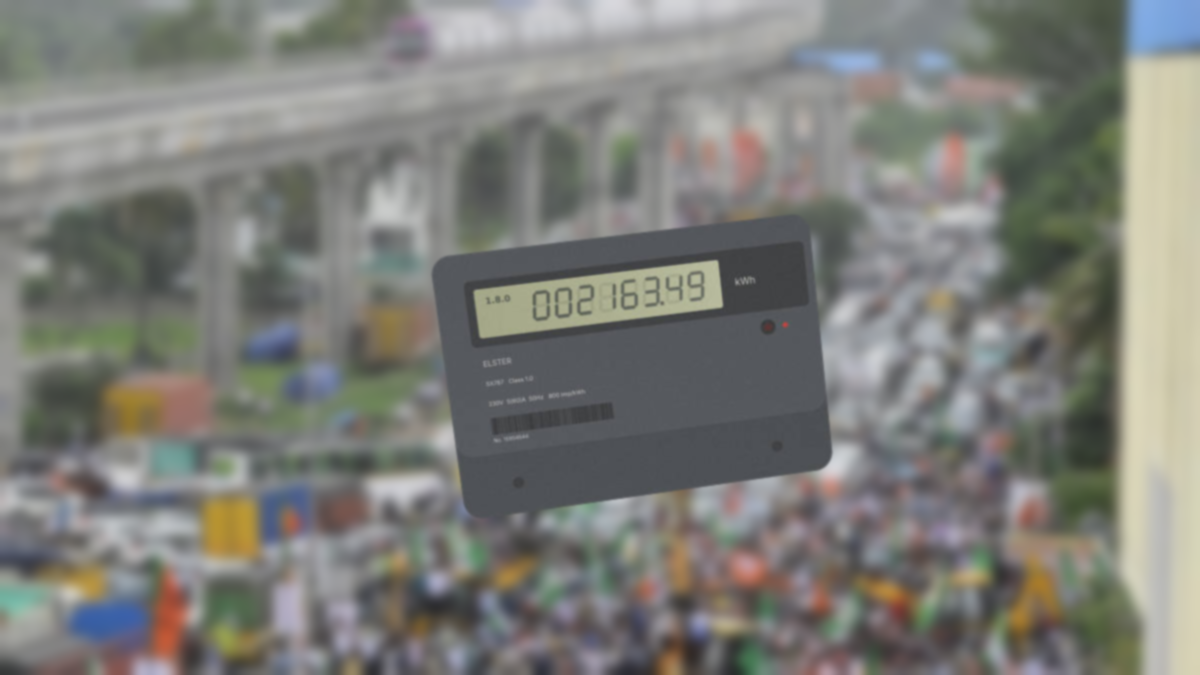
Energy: {"value": 2163.49, "unit": "kWh"}
